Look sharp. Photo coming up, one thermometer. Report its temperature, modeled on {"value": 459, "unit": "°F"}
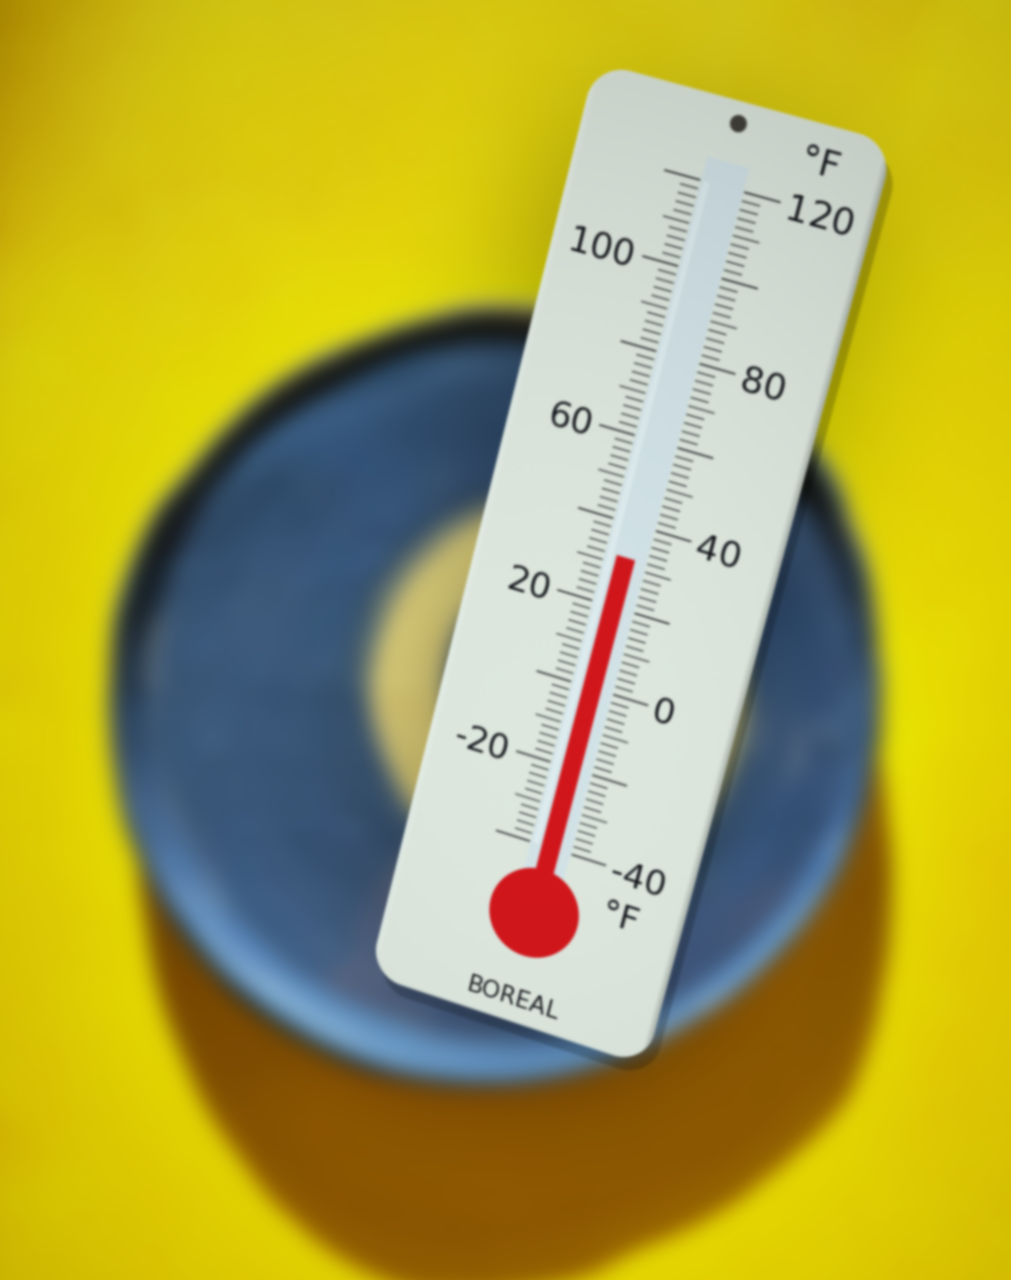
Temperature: {"value": 32, "unit": "°F"}
